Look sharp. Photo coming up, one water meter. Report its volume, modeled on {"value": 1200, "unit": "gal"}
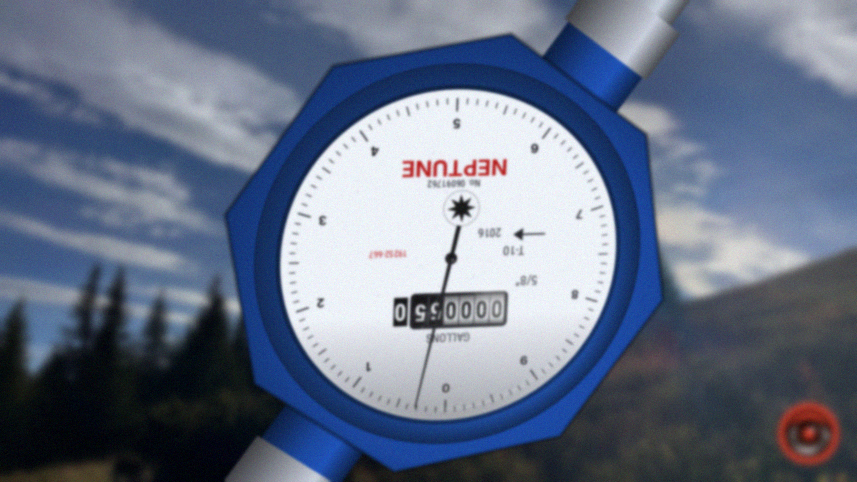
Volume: {"value": 550.3, "unit": "gal"}
